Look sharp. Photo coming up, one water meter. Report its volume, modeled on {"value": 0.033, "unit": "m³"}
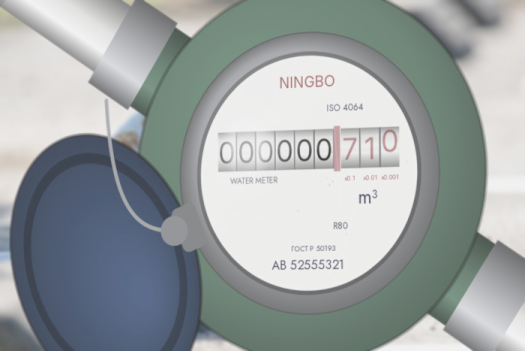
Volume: {"value": 0.710, "unit": "m³"}
